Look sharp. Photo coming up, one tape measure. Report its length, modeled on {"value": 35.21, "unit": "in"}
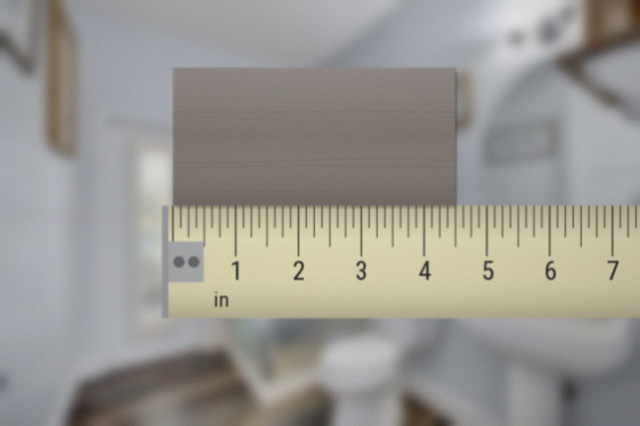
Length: {"value": 4.5, "unit": "in"}
